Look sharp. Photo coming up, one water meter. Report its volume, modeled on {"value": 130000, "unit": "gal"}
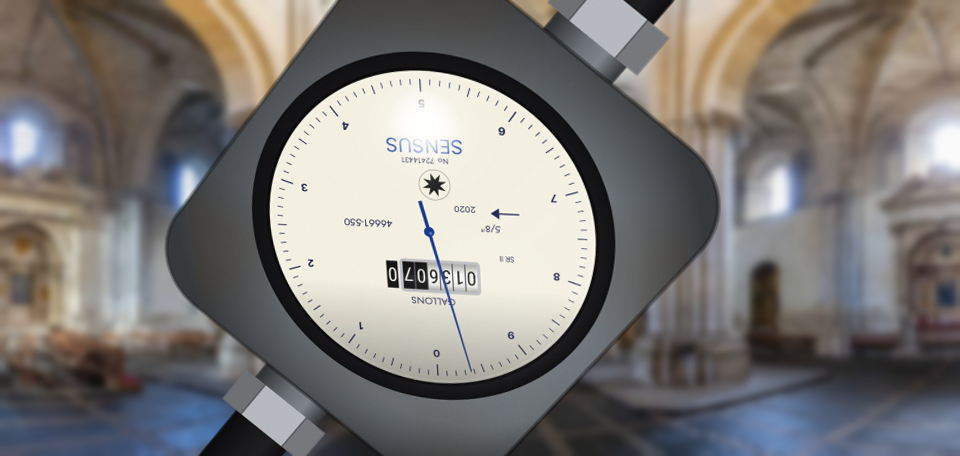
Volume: {"value": 136069.6, "unit": "gal"}
